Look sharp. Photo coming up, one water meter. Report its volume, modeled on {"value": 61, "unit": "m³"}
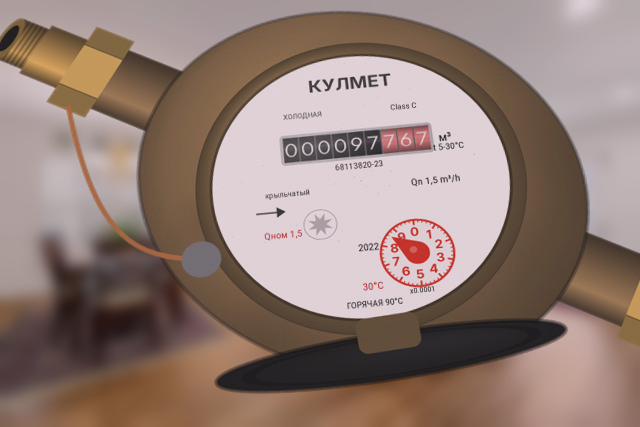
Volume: {"value": 97.7678, "unit": "m³"}
